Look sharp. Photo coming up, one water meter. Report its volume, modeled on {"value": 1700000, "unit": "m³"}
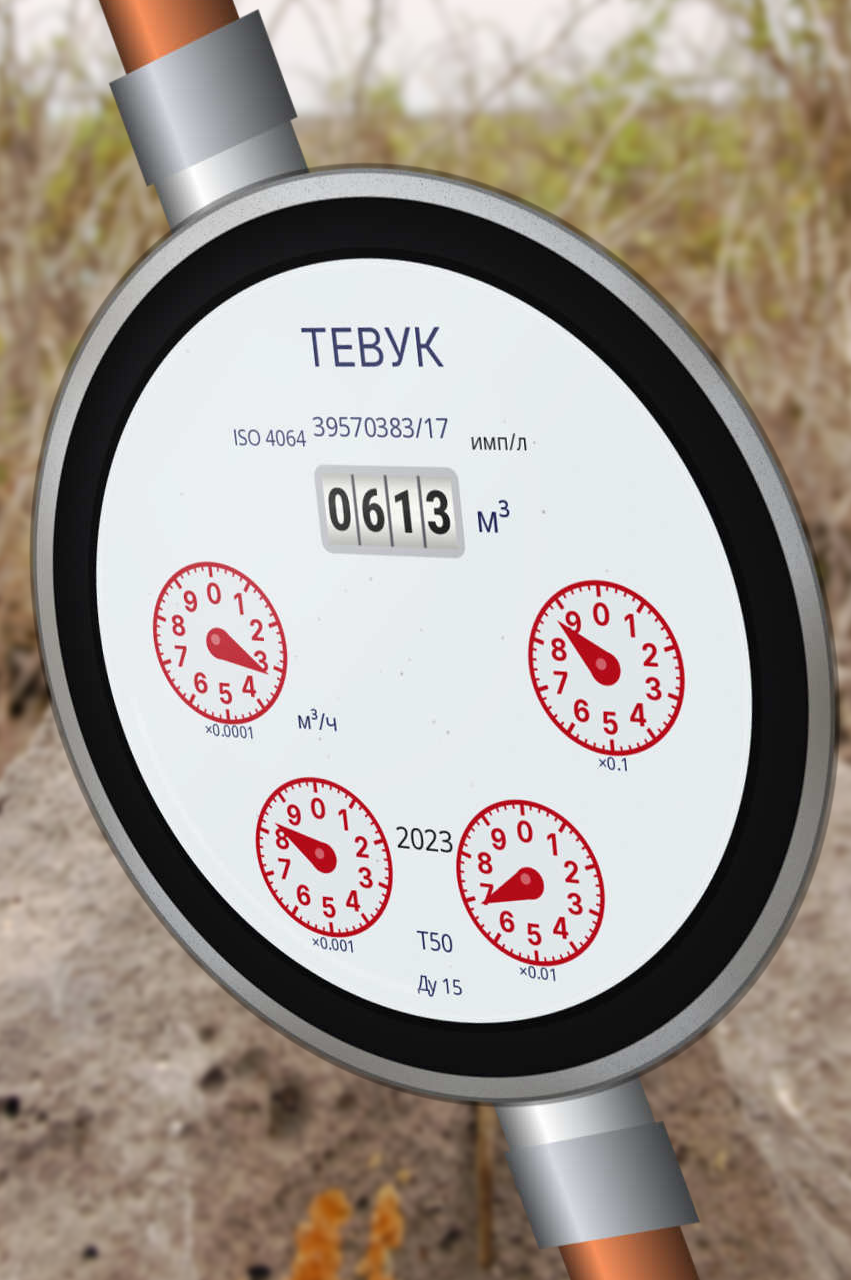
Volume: {"value": 613.8683, "unit": "m³"}
